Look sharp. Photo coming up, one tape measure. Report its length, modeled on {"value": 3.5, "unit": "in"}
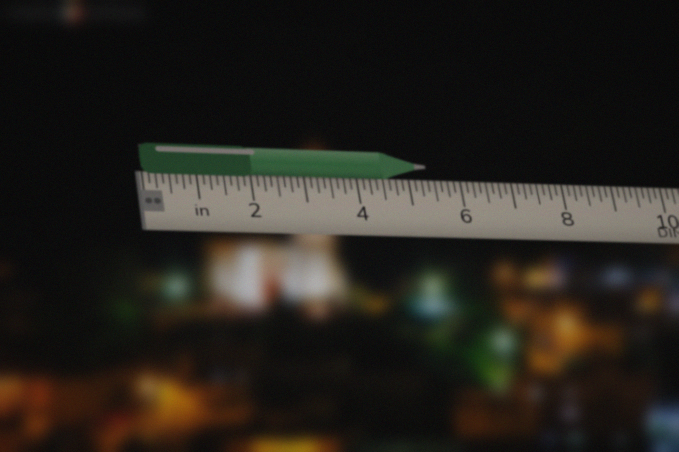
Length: {"value": 5.375, "unit": "in"}
